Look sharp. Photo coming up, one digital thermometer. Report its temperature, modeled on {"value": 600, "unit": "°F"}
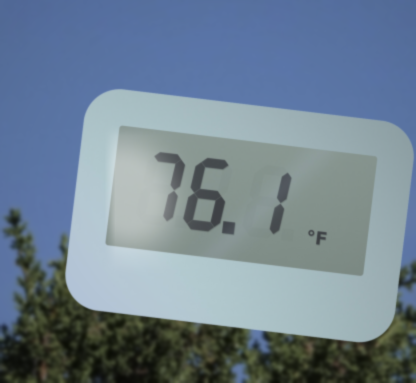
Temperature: {"value": 76.1, "unit": "°F"}
